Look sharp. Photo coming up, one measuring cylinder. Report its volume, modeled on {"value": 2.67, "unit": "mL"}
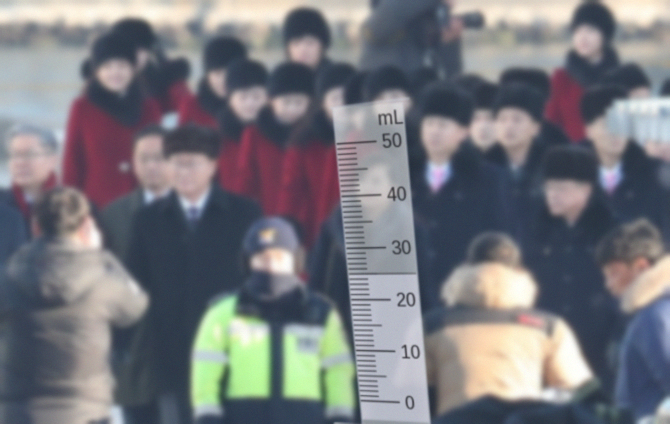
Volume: {"value": 25, "unit": "mL"}
